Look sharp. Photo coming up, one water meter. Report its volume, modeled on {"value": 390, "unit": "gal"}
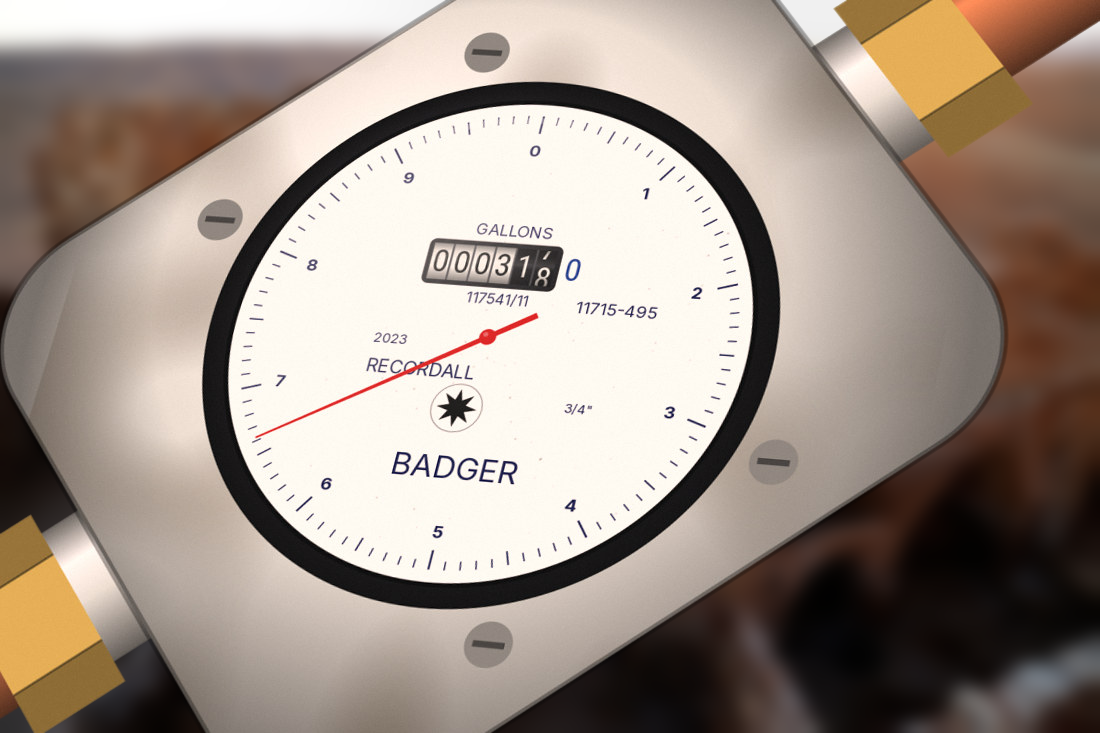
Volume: {"value": 3176.6, "unit": "gal"}
